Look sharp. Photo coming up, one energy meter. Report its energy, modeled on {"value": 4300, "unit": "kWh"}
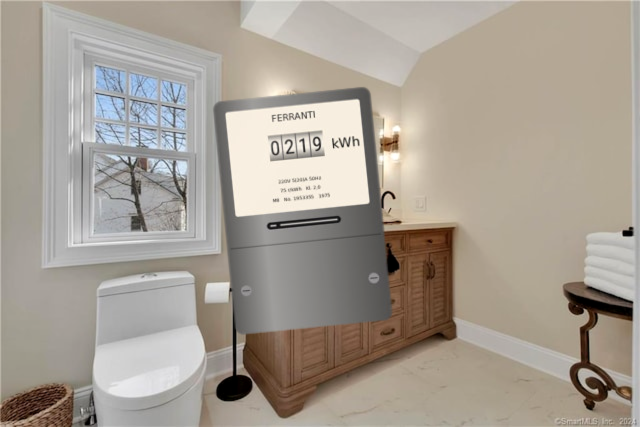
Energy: {"value": 219, "unit": "kWh"}
